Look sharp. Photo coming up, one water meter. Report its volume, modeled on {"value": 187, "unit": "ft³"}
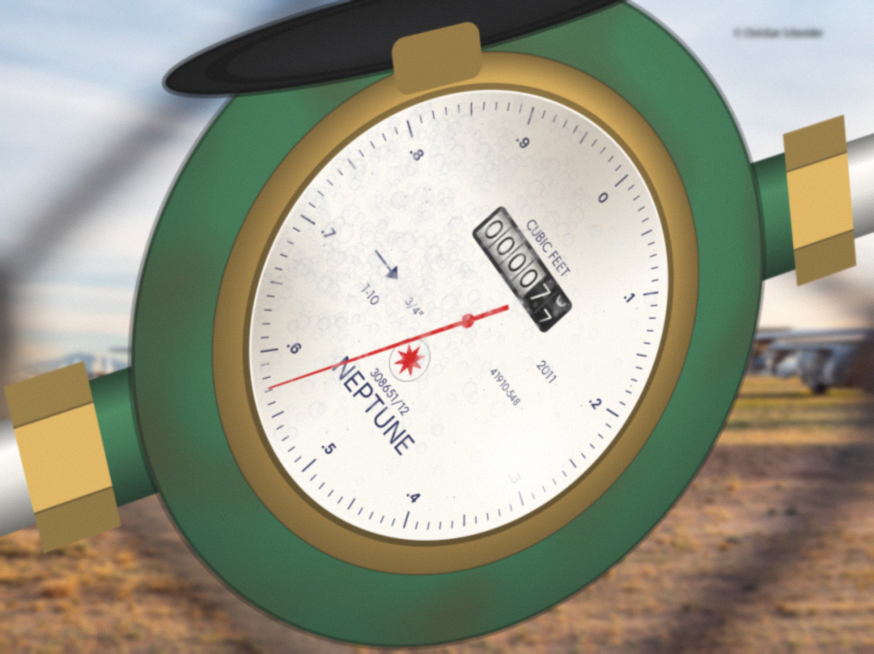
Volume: {"value": 76.57, "unit": "ft³"}
